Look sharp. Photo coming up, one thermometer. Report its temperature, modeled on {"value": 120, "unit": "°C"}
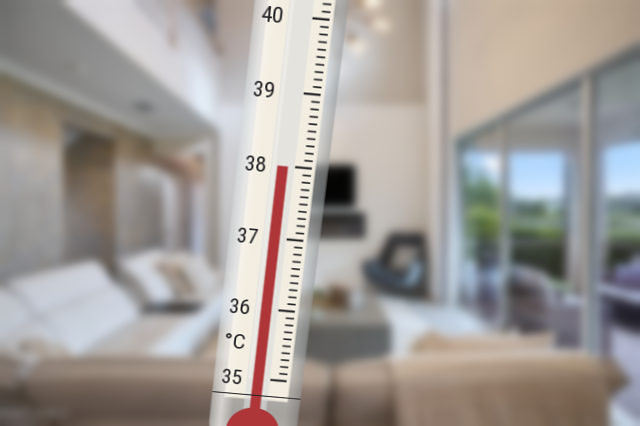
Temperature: {"value": 38, "unit": "°C"}
